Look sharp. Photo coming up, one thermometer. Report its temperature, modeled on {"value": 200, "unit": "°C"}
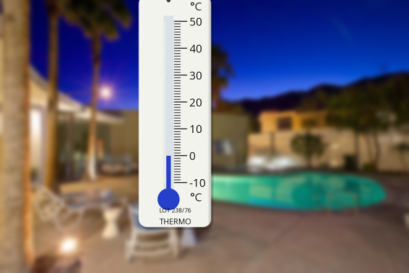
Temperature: {"value": 0, "unit": "°C"}
